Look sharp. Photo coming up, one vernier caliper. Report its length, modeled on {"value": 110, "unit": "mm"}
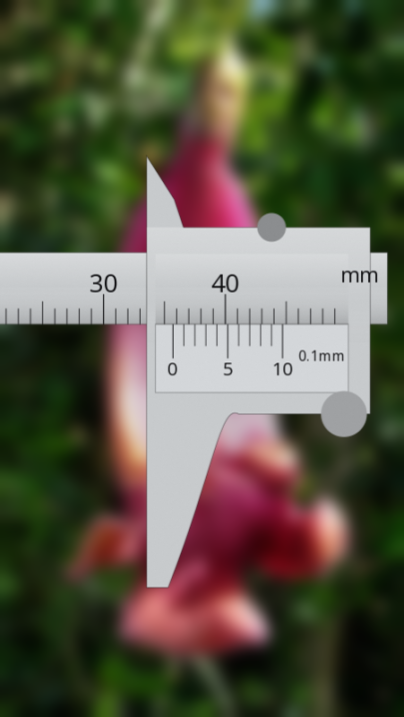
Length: {"value": 35.7, "unit": "mm"}
